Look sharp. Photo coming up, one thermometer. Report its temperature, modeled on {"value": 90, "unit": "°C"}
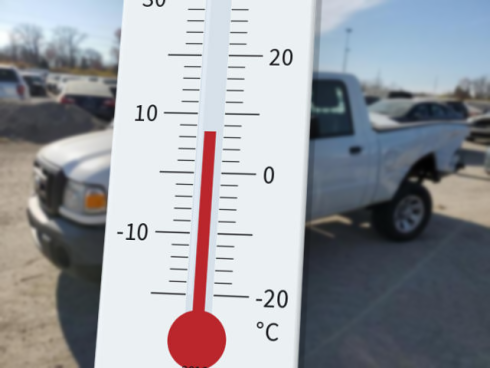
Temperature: {"value": 7, "unit": "°C"}
